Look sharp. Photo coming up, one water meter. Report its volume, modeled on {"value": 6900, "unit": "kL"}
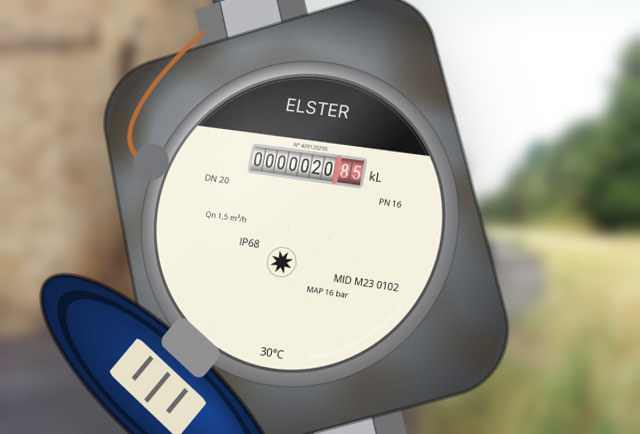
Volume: {"value": 20.85, "unit": "kL"}
